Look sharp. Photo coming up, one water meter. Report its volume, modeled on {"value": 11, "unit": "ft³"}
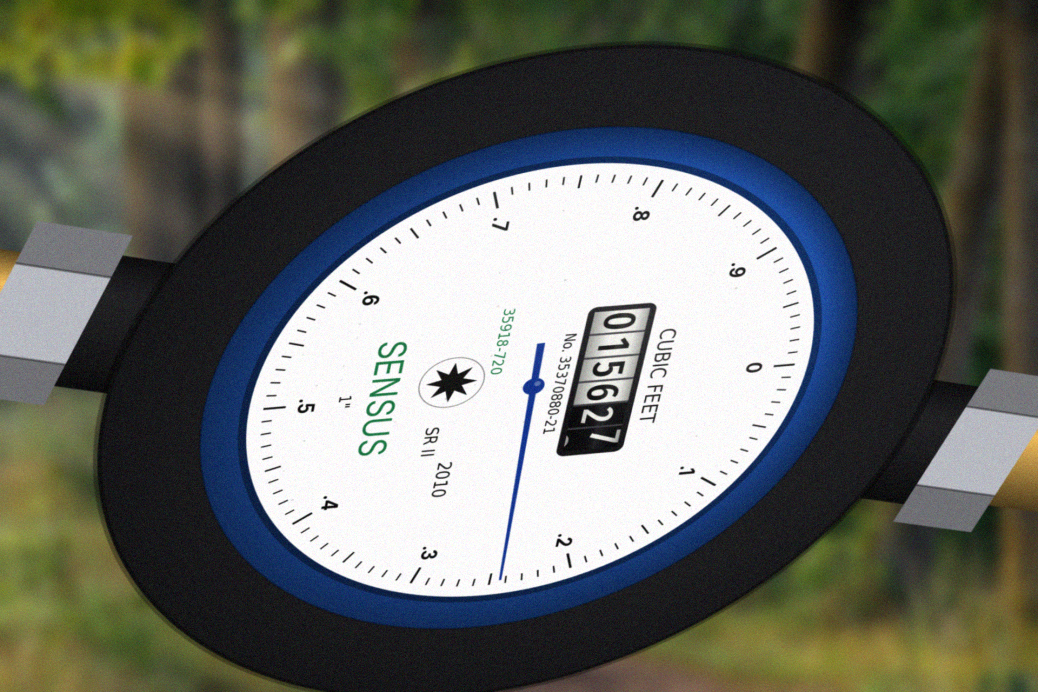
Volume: {"value": 15627.24, "unit": "ft³"}
